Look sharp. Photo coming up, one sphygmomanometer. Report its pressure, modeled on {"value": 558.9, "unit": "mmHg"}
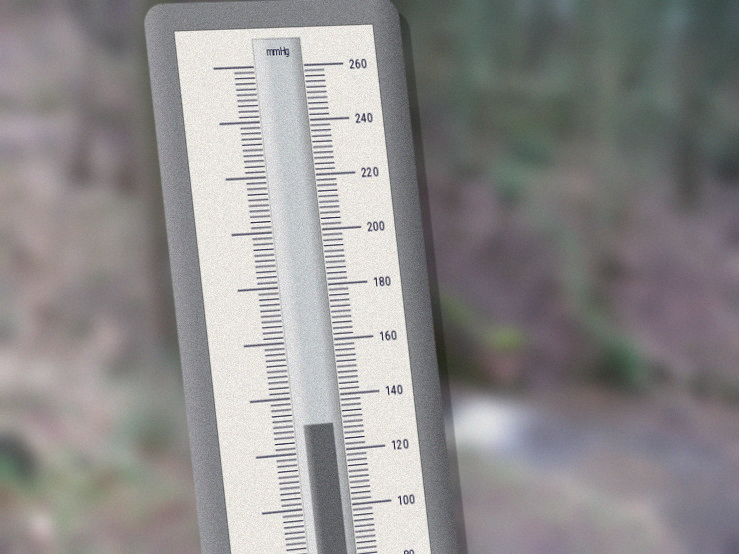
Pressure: {"value": 130, "unit": "mmHg"}
